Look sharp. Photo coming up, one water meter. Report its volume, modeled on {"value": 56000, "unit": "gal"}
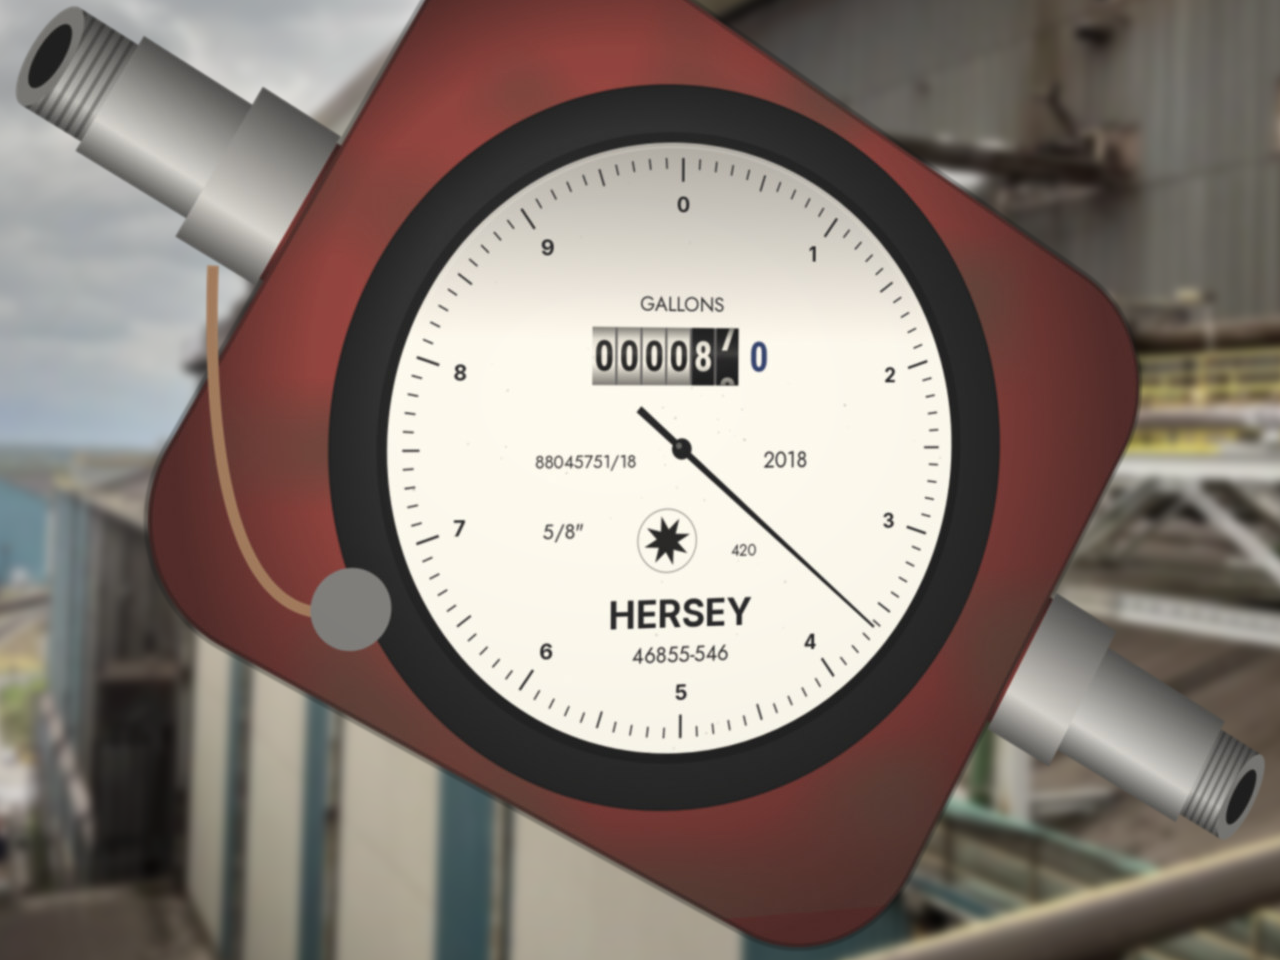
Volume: {"value": 873.6, "unit": "gal"}
